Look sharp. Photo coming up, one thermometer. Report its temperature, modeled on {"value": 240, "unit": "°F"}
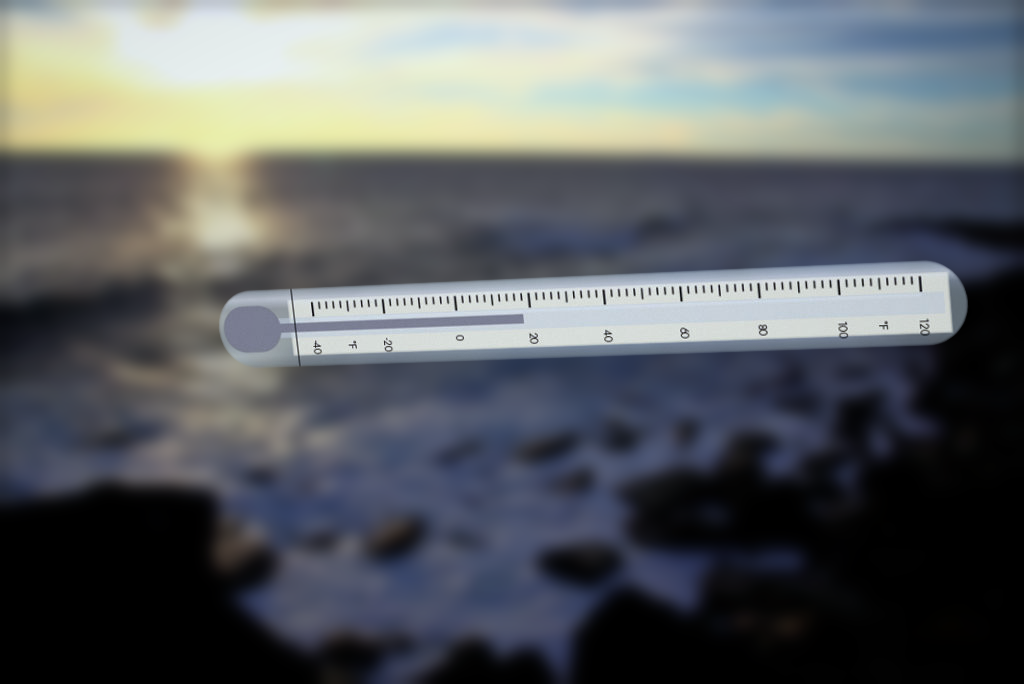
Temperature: {"value": 18, "unit": "°F"}
